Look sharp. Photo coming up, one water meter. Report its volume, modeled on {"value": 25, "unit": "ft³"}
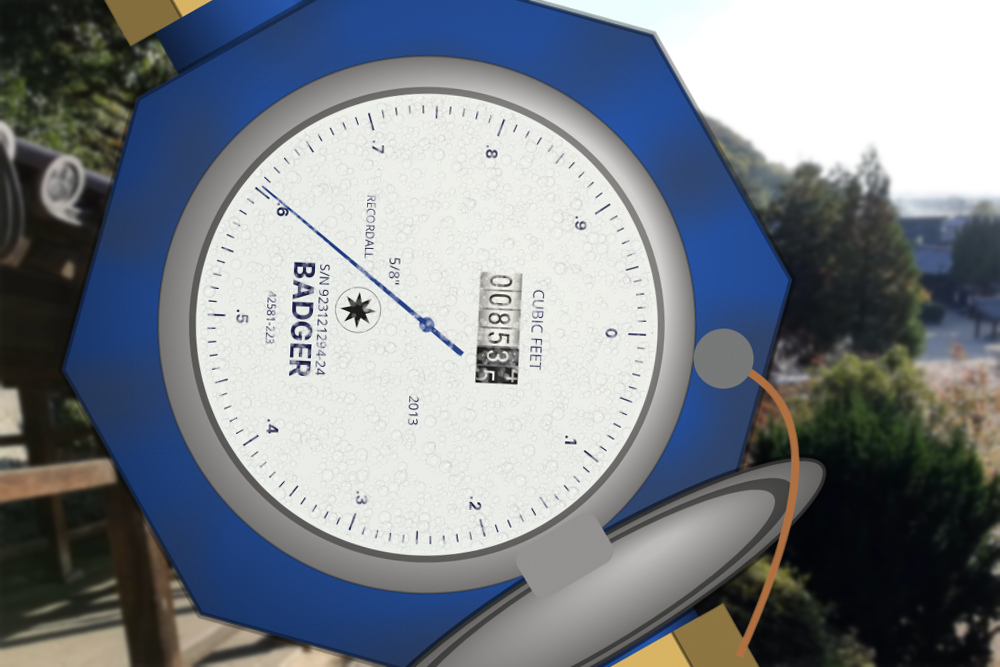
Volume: {"value": 8534.60, "unit": "ft³"}
